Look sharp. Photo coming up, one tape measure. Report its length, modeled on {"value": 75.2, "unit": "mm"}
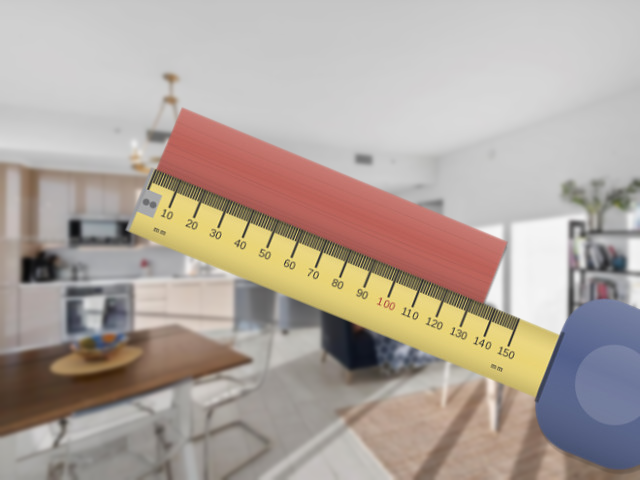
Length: {"value": 135, "unit": "mm"}
